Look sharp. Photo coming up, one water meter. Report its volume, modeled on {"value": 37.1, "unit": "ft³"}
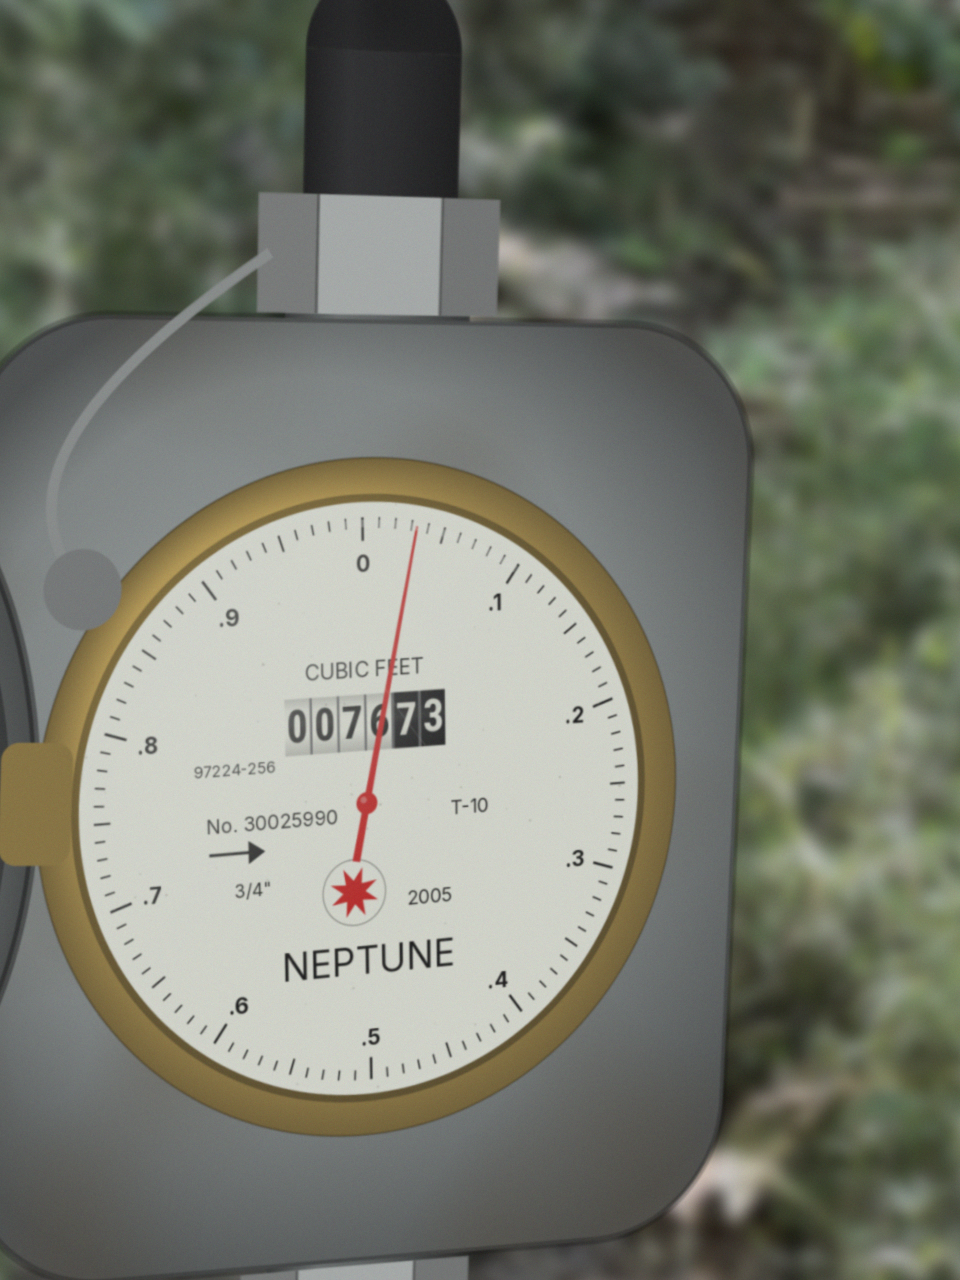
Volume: {"value": 7673.03, "unit": "ft³"}
